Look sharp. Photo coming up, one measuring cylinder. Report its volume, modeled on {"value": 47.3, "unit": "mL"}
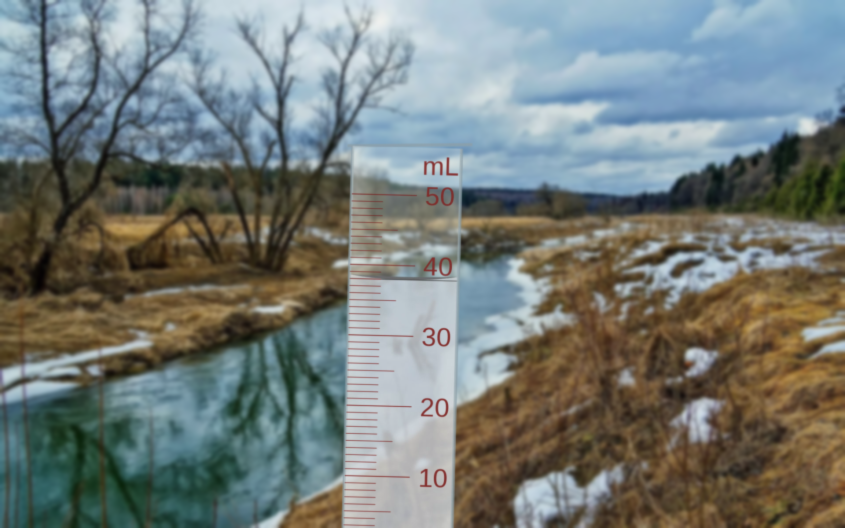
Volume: {"value": 38, "unit": "mL"}
